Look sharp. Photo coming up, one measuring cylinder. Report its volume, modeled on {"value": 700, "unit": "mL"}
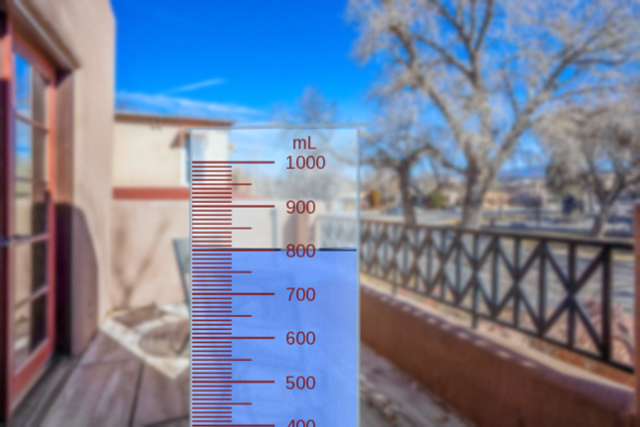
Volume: {"value": 800, "unit": "mL"}
